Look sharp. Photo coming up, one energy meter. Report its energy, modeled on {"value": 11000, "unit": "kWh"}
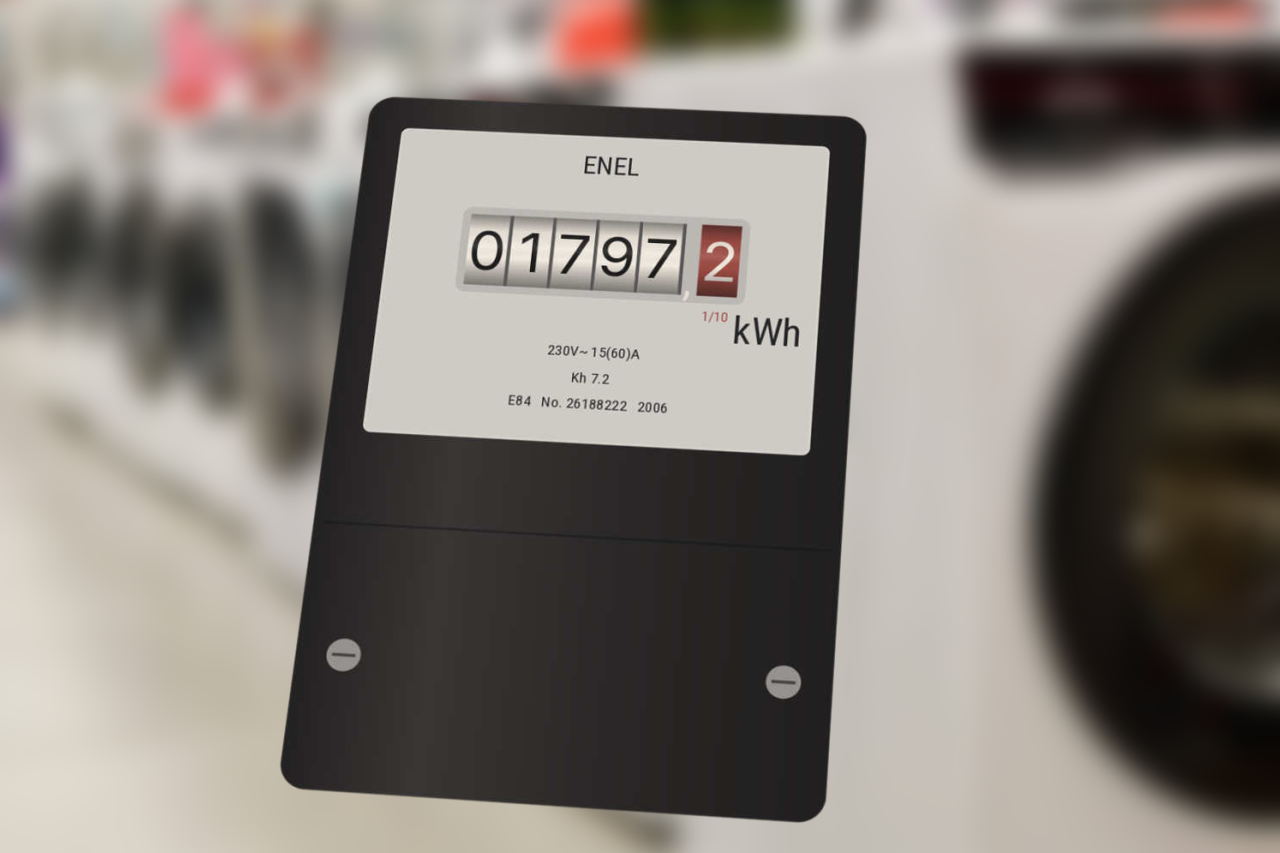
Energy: {"value": 1797.2, "unit": "kWh"}
